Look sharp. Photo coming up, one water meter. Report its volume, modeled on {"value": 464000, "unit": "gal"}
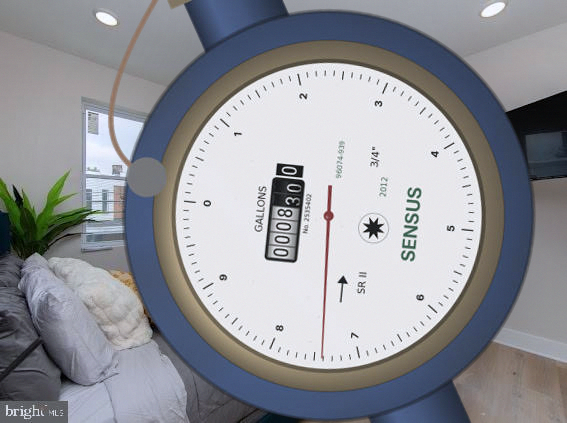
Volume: {"value": 8297.4, "unit": "gal"}
